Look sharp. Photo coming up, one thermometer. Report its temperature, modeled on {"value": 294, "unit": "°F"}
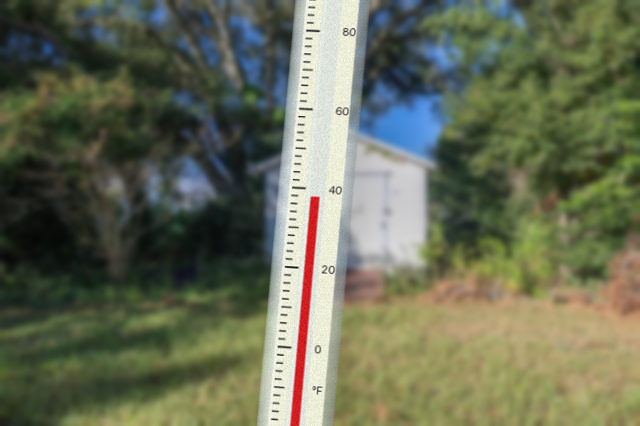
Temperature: {"value": 38, "unit": "°F"}
